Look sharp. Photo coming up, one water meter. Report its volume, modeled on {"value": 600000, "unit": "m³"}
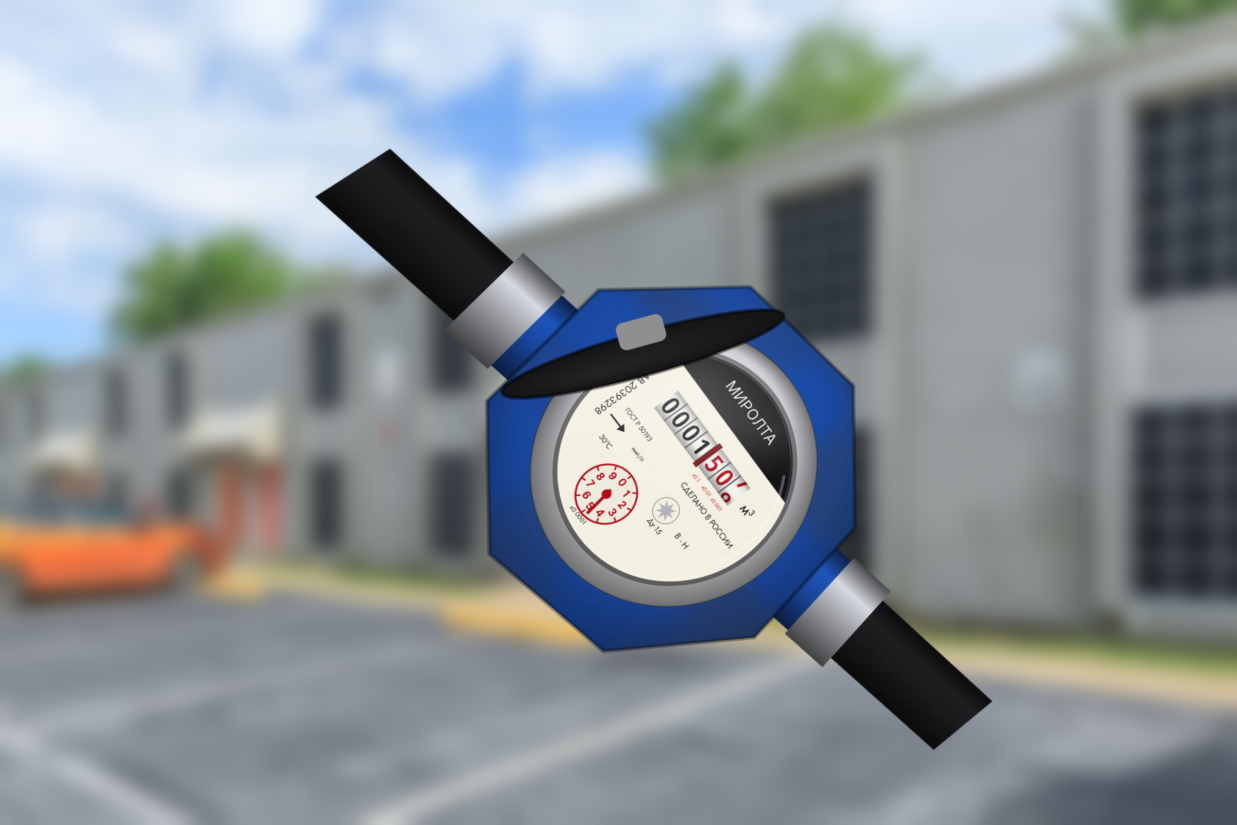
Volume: {"value": 1.5074, "unit": "m³"}
